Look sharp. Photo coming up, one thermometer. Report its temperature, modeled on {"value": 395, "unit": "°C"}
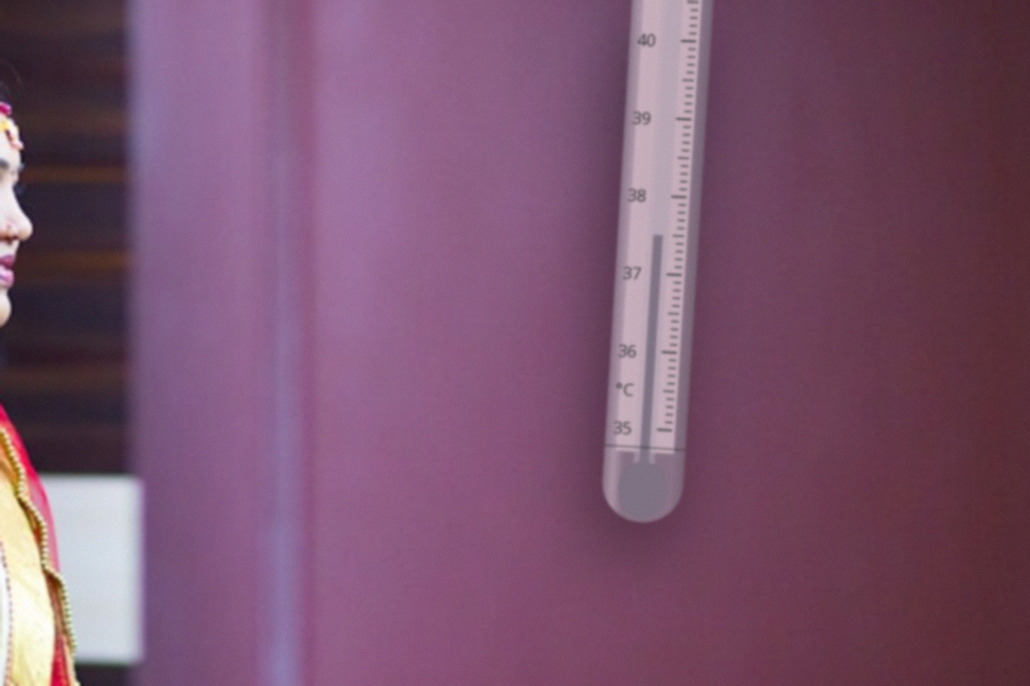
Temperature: {"value": 37.5, "unit": "°C"}
